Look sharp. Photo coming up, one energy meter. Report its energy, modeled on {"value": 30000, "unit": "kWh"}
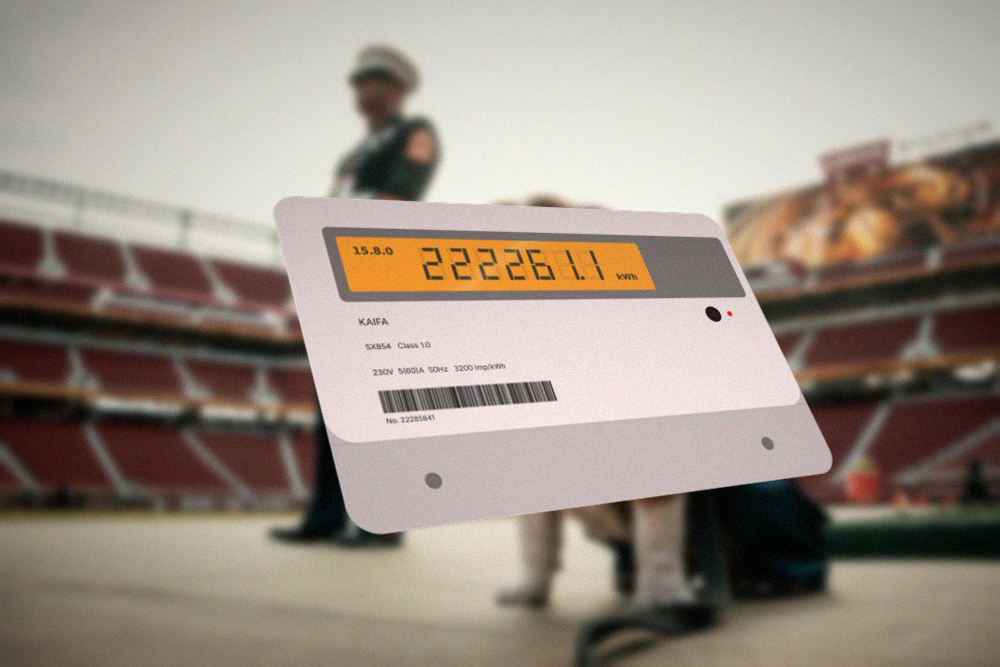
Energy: {"value": 222261.1, "unit": "kWh"}
